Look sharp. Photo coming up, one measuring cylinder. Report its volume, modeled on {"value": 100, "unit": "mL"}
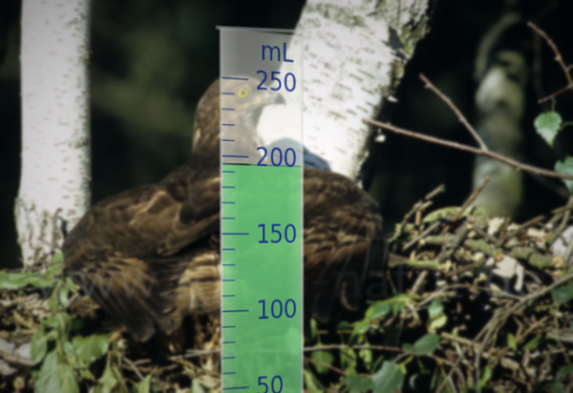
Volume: {"value": 195, "unit": "mL"}
